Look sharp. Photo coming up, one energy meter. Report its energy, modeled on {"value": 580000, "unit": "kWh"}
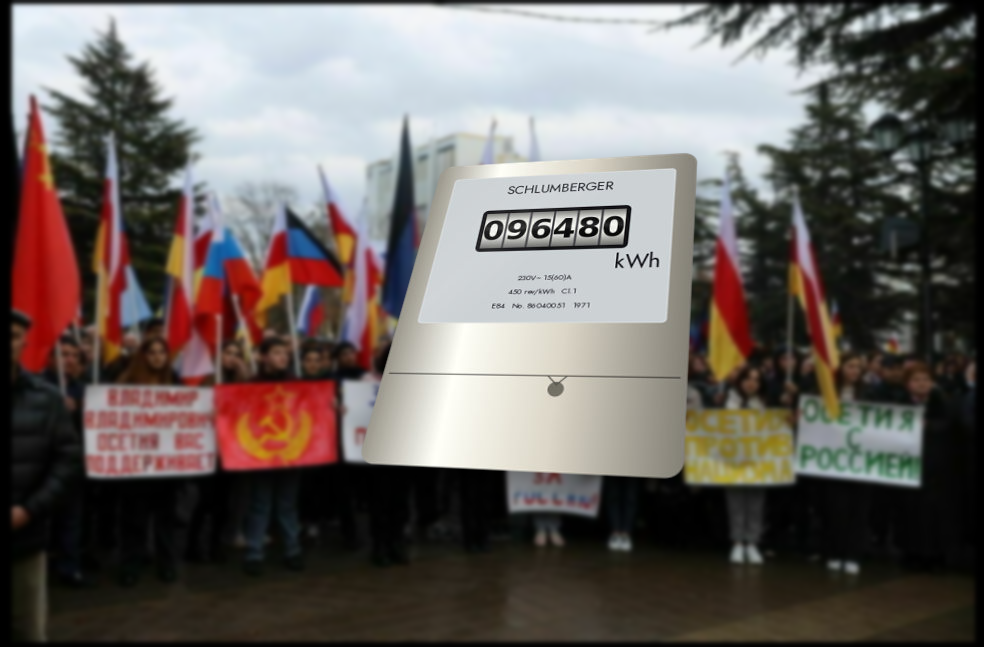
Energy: {"value": 96480, "unit": "kWh"}
